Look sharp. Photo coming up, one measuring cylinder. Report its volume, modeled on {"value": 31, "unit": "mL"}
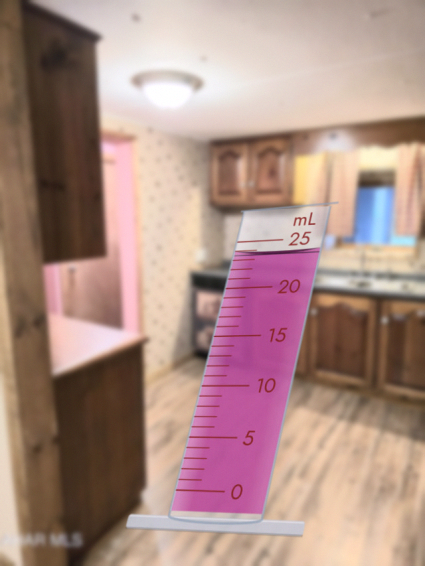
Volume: {"value": 23.5, "unit": "mL"}
